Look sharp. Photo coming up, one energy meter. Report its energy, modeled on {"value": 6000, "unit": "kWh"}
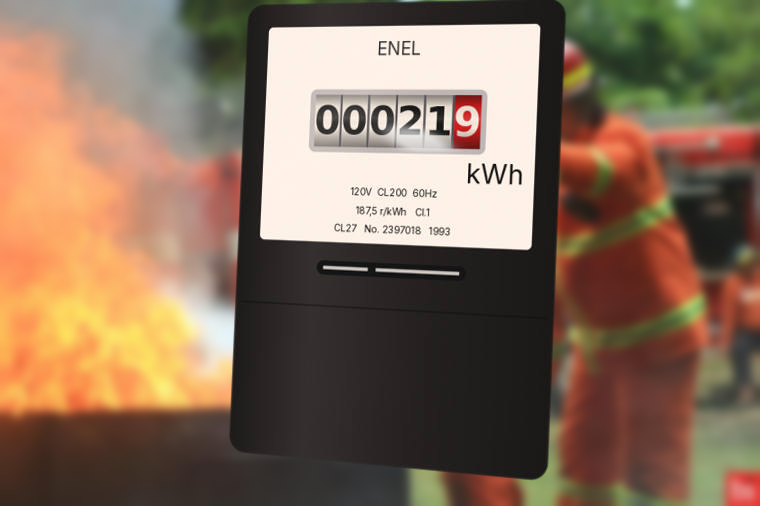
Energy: {"value": 21.9, "unit": "kWh"}
